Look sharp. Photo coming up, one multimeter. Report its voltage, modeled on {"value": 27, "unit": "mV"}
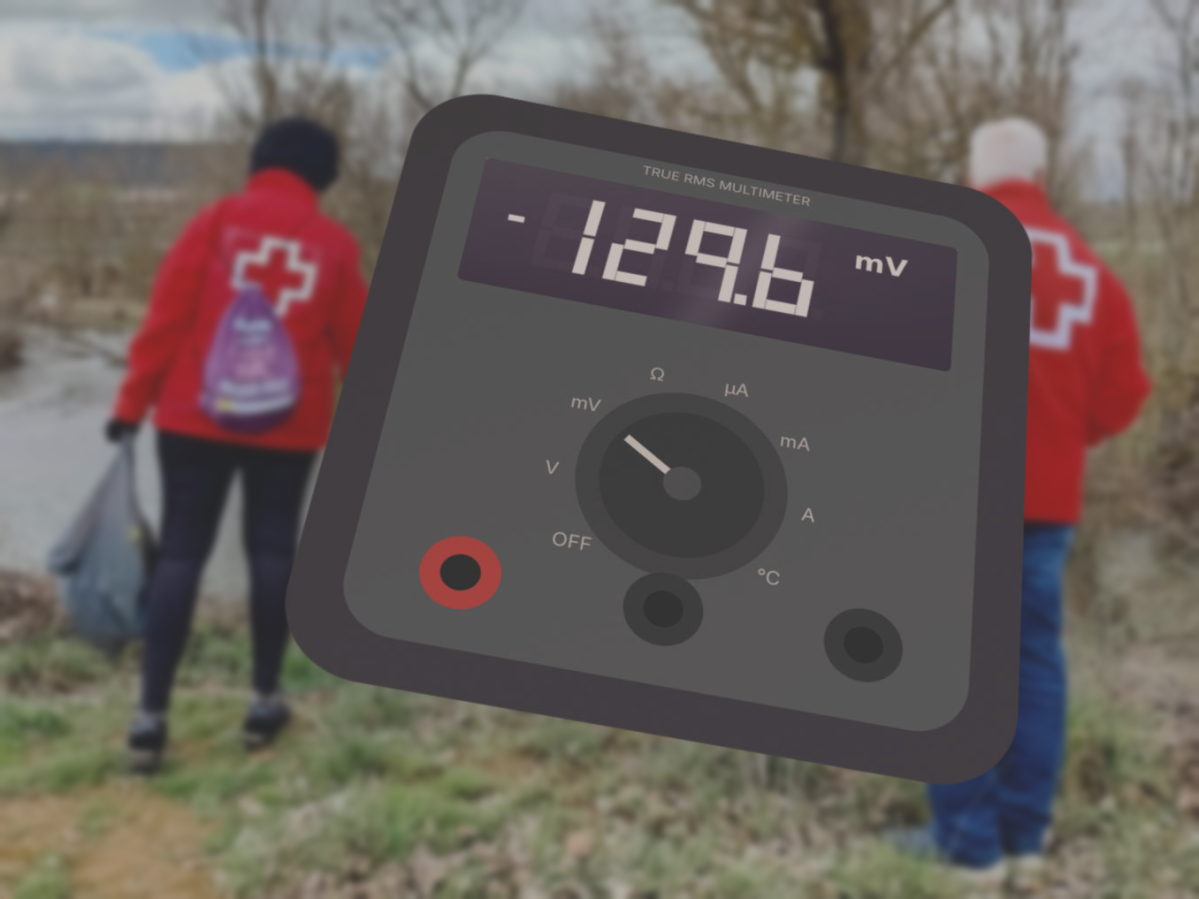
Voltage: {"value": -129.6, "unit": "mV"}
